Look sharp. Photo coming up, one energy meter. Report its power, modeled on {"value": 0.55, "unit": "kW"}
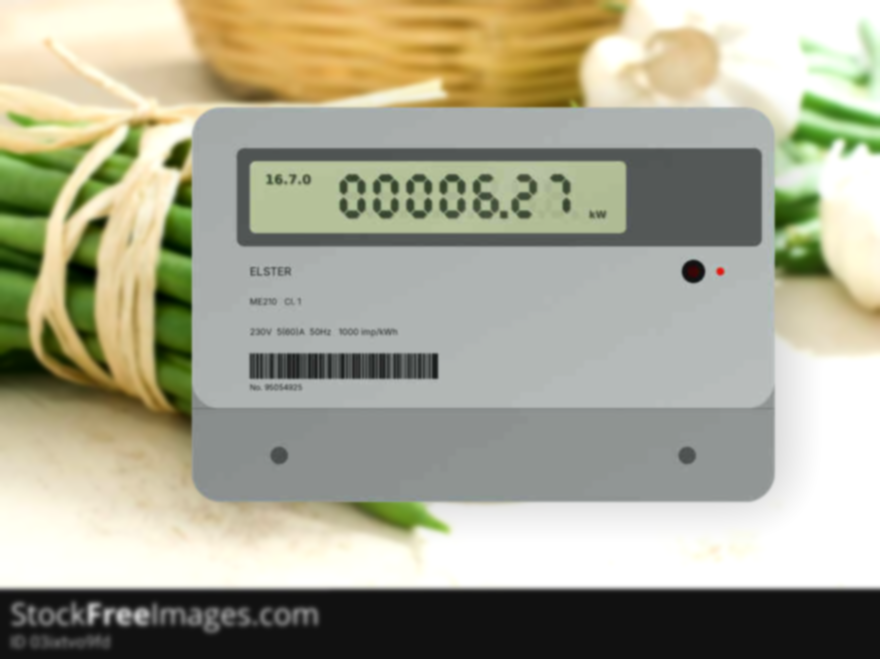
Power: {"value": 6.27, "unit": "kW"}
